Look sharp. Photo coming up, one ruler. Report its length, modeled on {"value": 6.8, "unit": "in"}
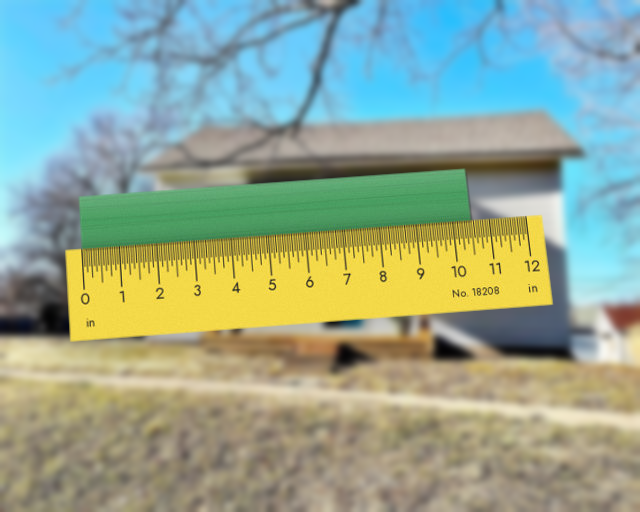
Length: {"value": 10.5, "unit": "in"}
